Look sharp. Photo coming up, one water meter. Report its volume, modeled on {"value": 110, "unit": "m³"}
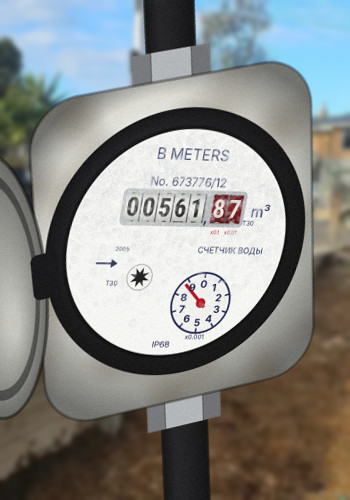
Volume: {"value": 561.878, "unit": "m³"}
